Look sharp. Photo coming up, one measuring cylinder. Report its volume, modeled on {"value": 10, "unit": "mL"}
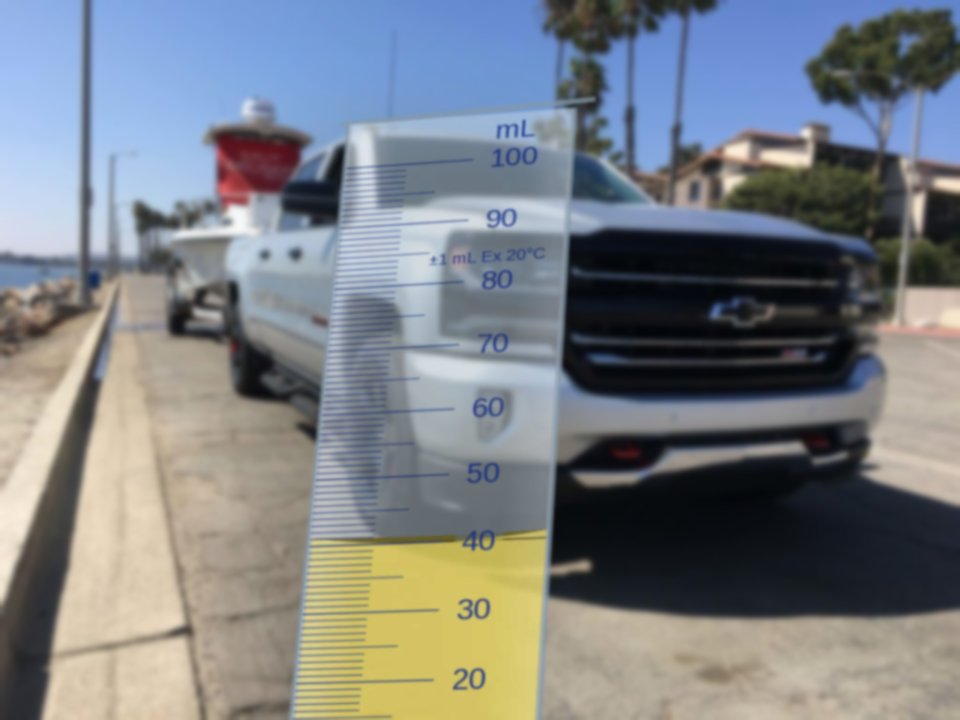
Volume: {"value": 40, "unit": "mL"}
